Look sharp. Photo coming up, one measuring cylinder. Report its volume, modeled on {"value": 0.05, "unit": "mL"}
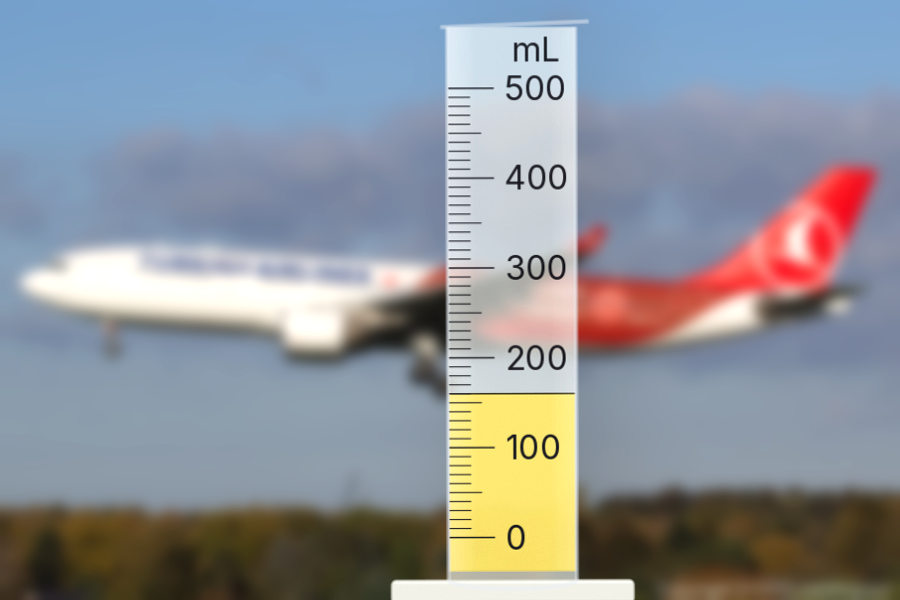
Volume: {"value": 160, "unit": "mL"}
